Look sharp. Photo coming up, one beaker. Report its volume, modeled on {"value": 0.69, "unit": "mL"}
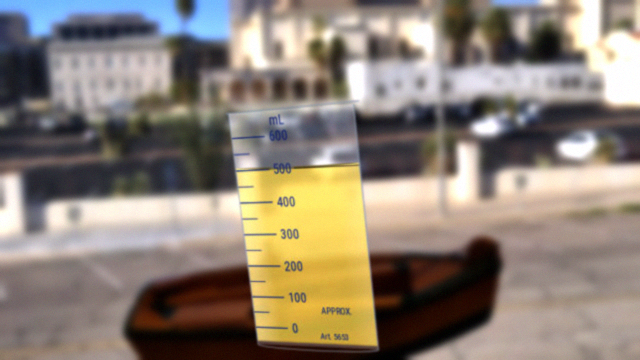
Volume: {"value": 500, "unit": "mL"}
